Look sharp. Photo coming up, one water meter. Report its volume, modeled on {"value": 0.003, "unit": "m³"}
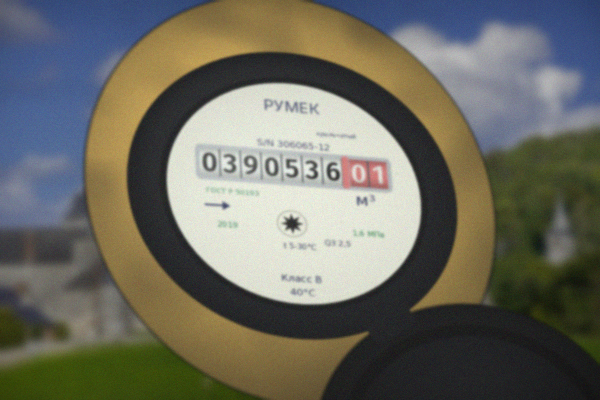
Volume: {"value": 390536.01, "unit": "m³"}
